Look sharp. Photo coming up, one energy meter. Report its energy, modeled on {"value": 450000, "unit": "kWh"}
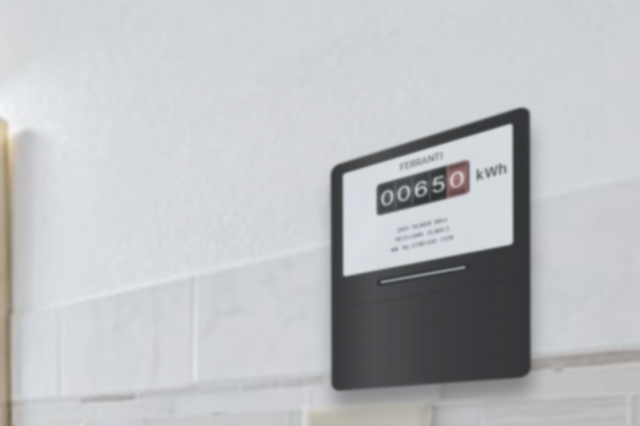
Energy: {"value": 65.0, "unit": "kWh"}
